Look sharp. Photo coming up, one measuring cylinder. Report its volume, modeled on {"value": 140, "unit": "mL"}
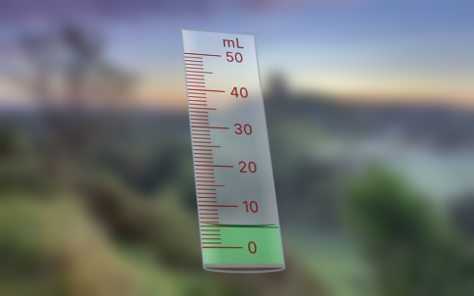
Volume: {"value": 5, "unit": "mL"}
